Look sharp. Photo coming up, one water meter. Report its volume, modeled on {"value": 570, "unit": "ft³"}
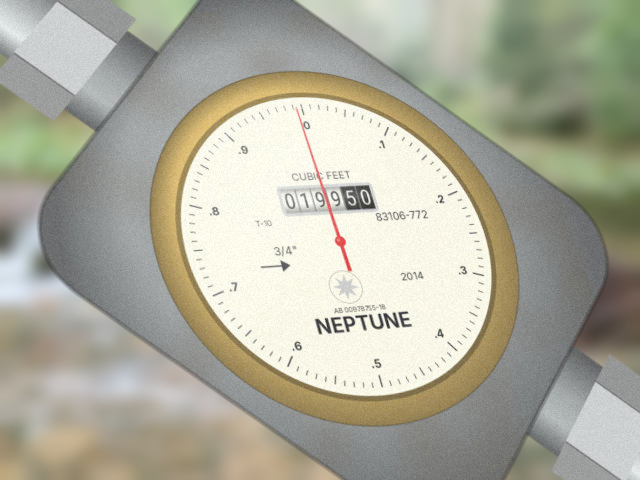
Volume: {"value": 19949.99, "unit": "ft³"}
